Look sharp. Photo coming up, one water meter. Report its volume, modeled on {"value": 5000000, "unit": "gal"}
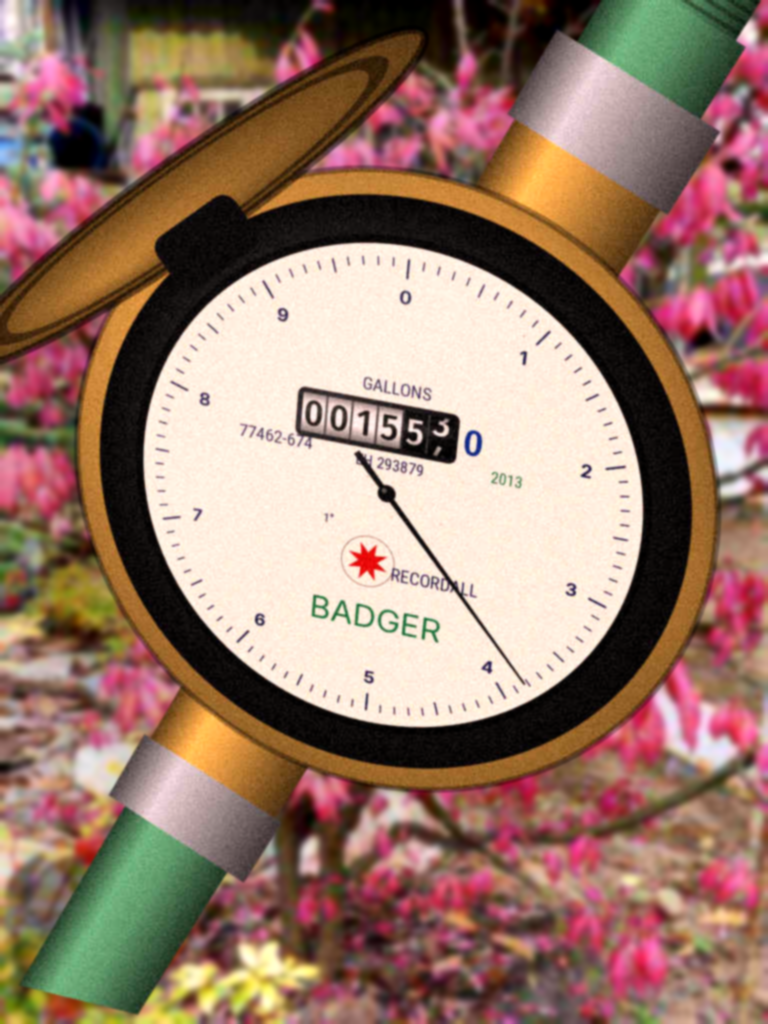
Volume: {"value": 15533.8, "unit": "gal"}
